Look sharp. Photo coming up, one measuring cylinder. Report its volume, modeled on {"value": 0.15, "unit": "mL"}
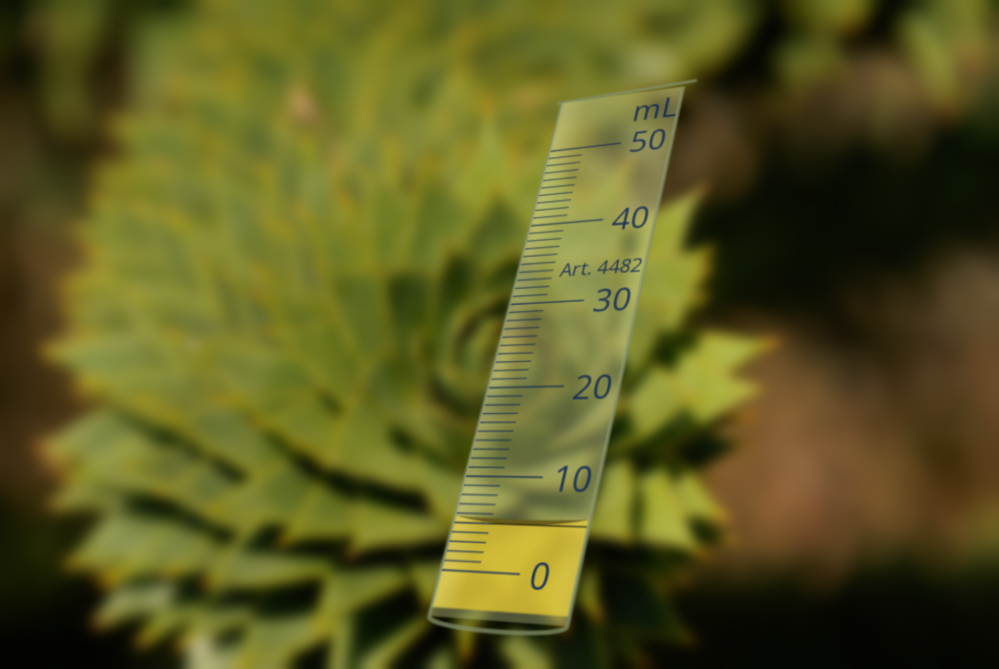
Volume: {"value": 5, "unit": "mL"}
